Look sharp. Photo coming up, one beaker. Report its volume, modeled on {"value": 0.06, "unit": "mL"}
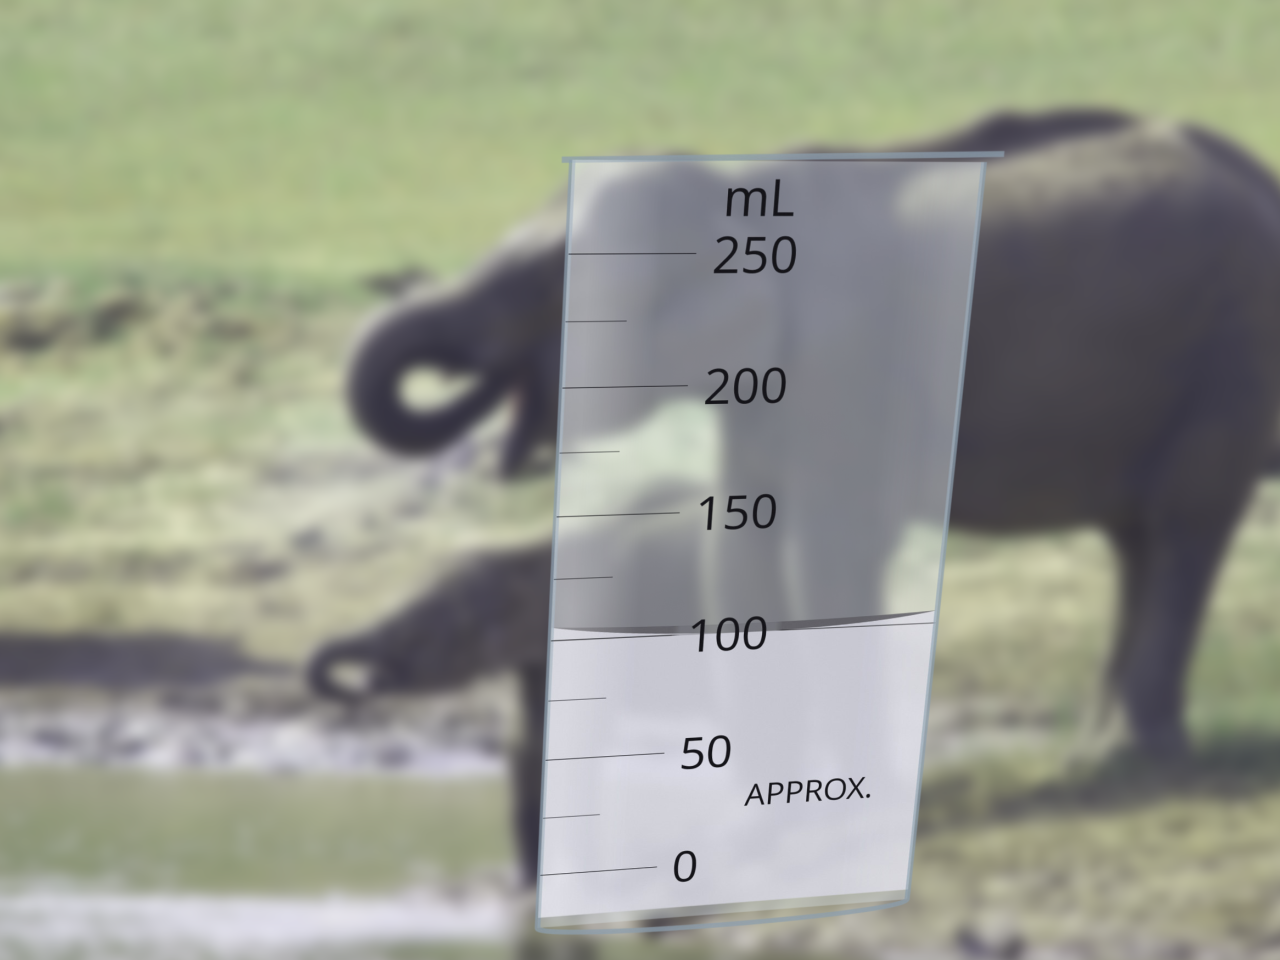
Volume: {"value": 100, "unit": "mL"}
